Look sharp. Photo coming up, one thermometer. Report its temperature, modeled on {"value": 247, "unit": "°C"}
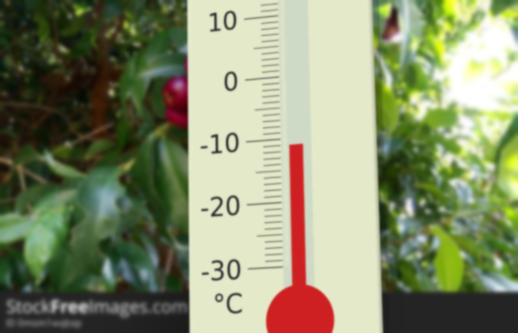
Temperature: {"value": -11, "unit": "°C"}
